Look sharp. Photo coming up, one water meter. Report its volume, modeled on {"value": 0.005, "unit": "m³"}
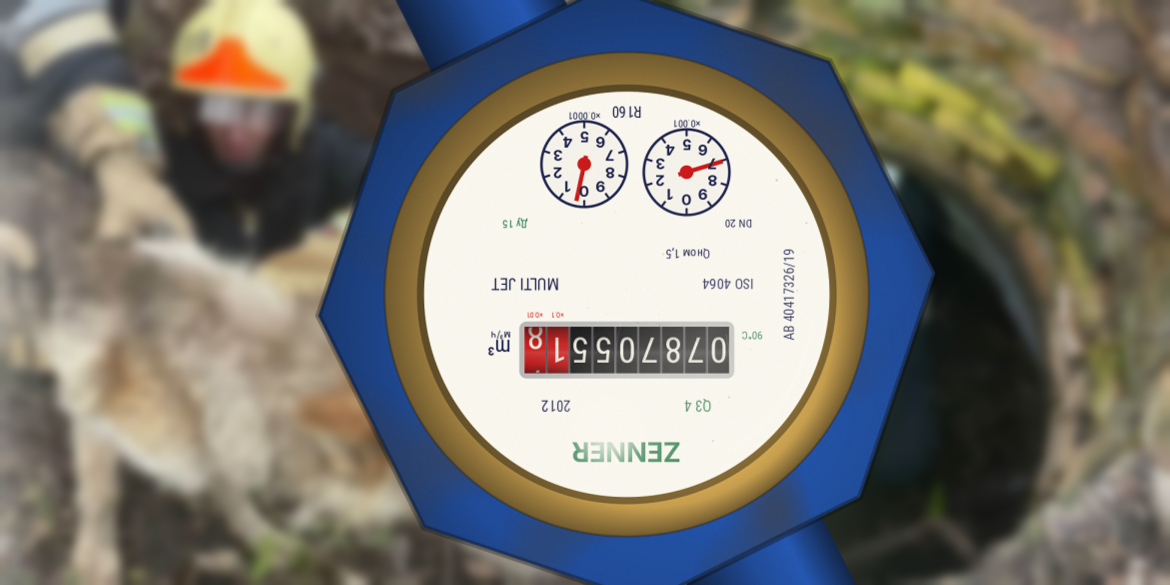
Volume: {"value": 787055.1770, "unit": "m³"}
